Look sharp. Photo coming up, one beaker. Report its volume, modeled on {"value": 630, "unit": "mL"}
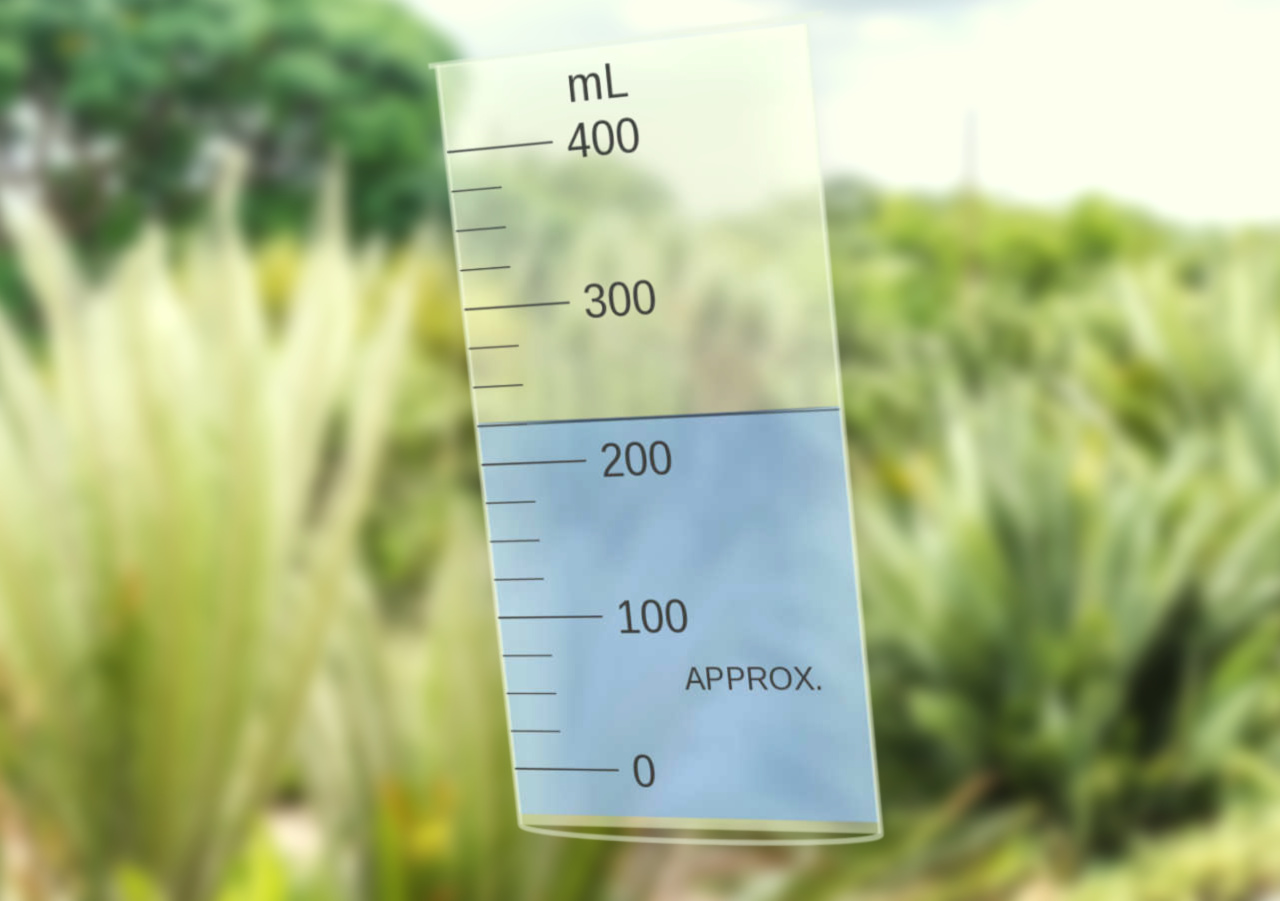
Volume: {"value": 225, "unit": "mL"}
